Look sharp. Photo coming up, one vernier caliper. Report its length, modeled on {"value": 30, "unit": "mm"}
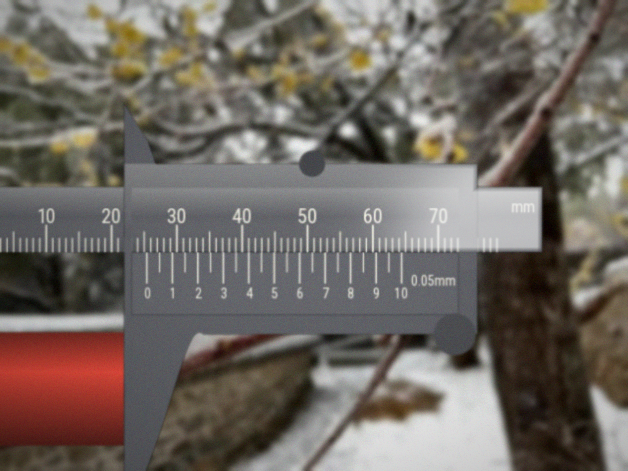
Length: {"value": 25.4, "unit": "mm"}
